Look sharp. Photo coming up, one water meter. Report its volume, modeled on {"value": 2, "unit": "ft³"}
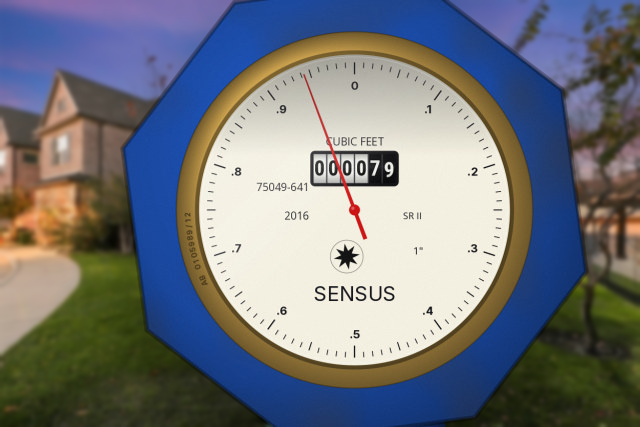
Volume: {"value": 78.94, "unit": "ft³"}
